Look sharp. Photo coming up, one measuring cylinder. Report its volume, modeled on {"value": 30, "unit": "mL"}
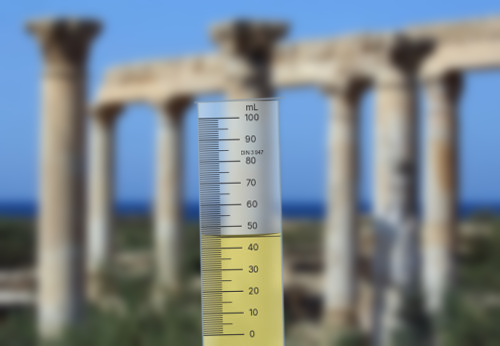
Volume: {"value": 45, "unit": "mL"}
